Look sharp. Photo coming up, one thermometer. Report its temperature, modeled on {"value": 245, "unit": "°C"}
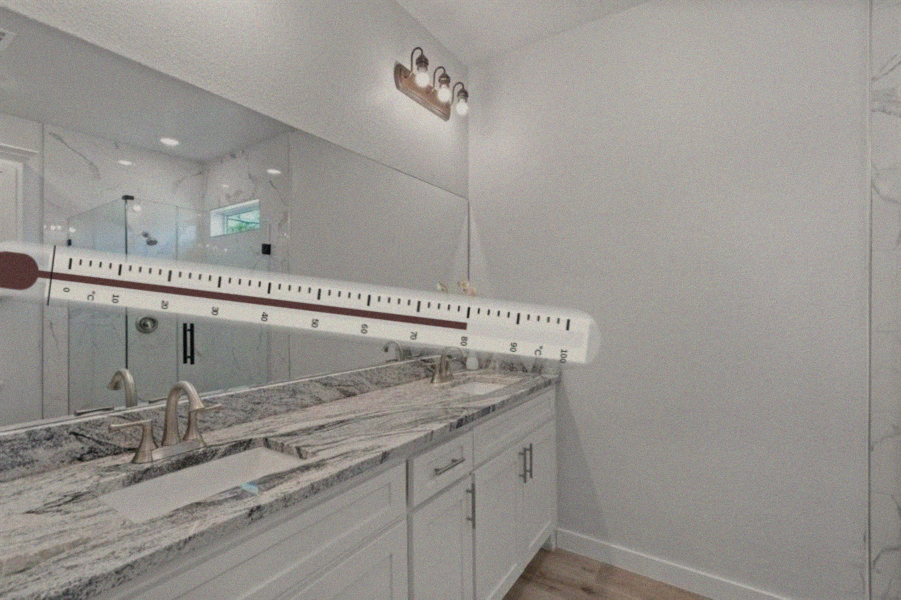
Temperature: {"value": 80, "unit": "°C"}
